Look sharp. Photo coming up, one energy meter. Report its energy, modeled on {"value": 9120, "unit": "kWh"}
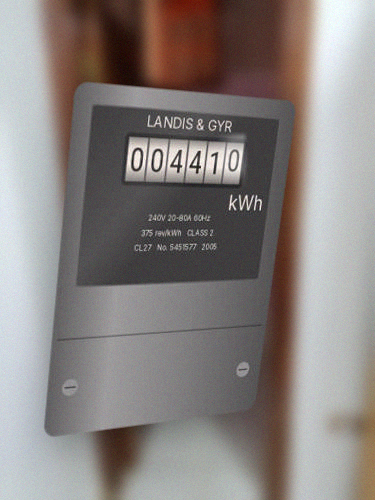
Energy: {"value": 4410, "unit": "kWh"}
